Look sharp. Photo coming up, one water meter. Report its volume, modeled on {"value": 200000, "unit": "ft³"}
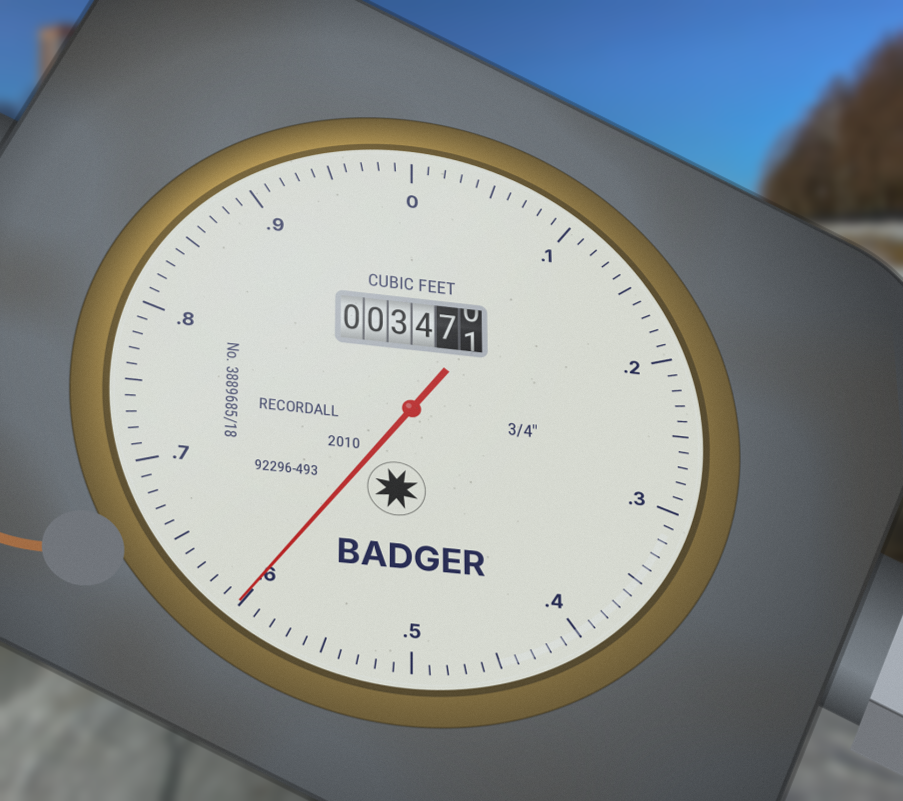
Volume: {"value": 3470.60, "unit": "ft³"}
